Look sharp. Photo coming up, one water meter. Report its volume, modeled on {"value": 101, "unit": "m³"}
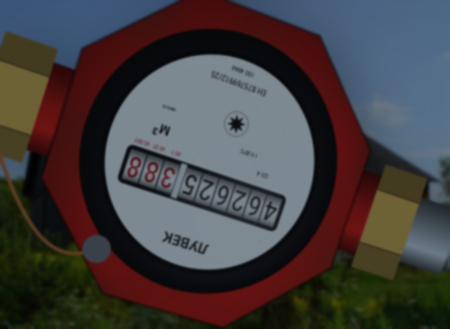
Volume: {"value": 462625.388, "unit": "m³"}
